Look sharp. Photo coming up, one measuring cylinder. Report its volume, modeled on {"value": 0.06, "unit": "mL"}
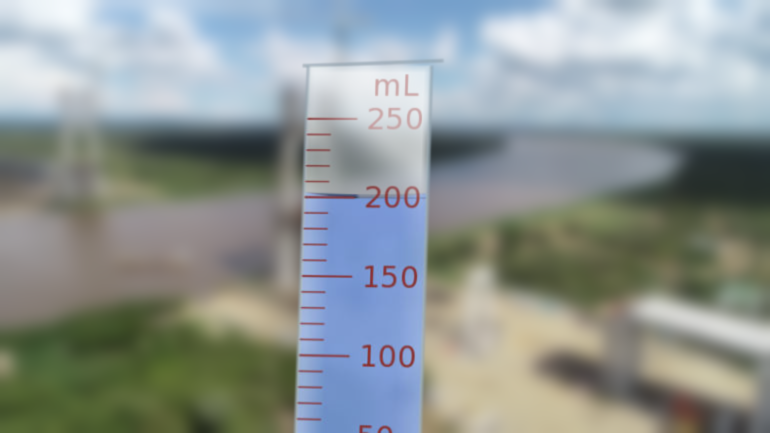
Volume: {"value": 200, "unit": "mL"}
